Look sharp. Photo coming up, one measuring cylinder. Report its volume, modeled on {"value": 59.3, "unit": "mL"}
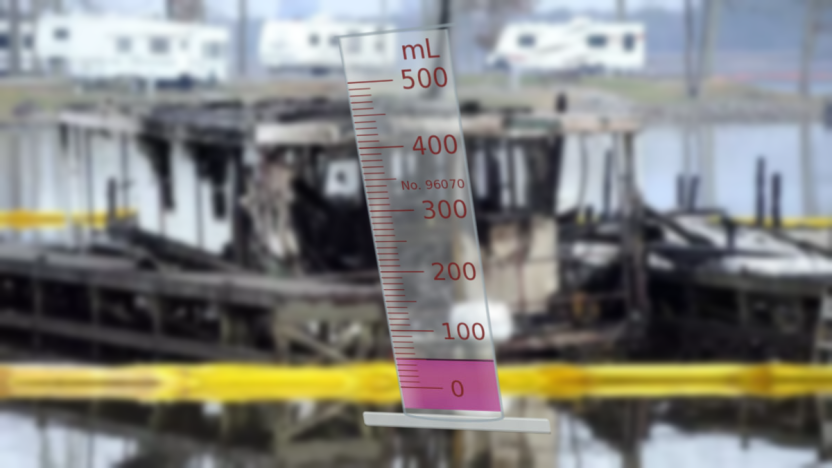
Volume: {"value": 50, "unit": "mL"}
